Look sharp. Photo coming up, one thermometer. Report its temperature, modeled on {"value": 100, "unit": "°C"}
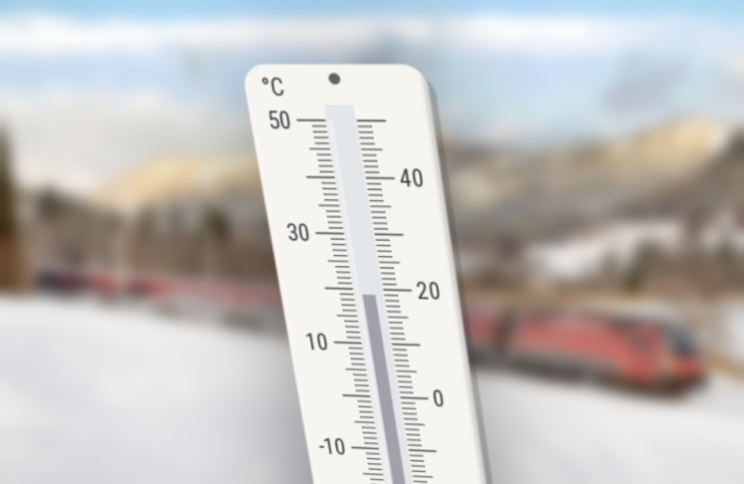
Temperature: {"value": 19, "unit": "°C"}
